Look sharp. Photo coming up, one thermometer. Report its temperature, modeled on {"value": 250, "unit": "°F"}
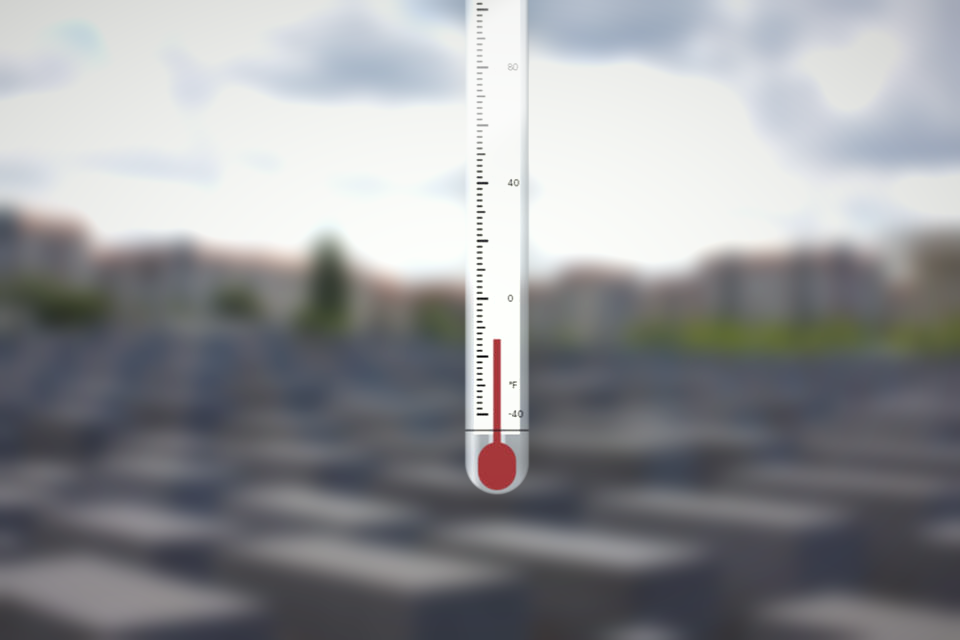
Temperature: {"value": -14, "unit": "°F"}
